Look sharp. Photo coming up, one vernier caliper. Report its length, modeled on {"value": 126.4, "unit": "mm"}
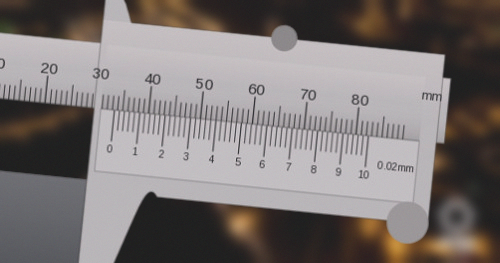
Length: {"value": 33.4, "unit": "mm"}
